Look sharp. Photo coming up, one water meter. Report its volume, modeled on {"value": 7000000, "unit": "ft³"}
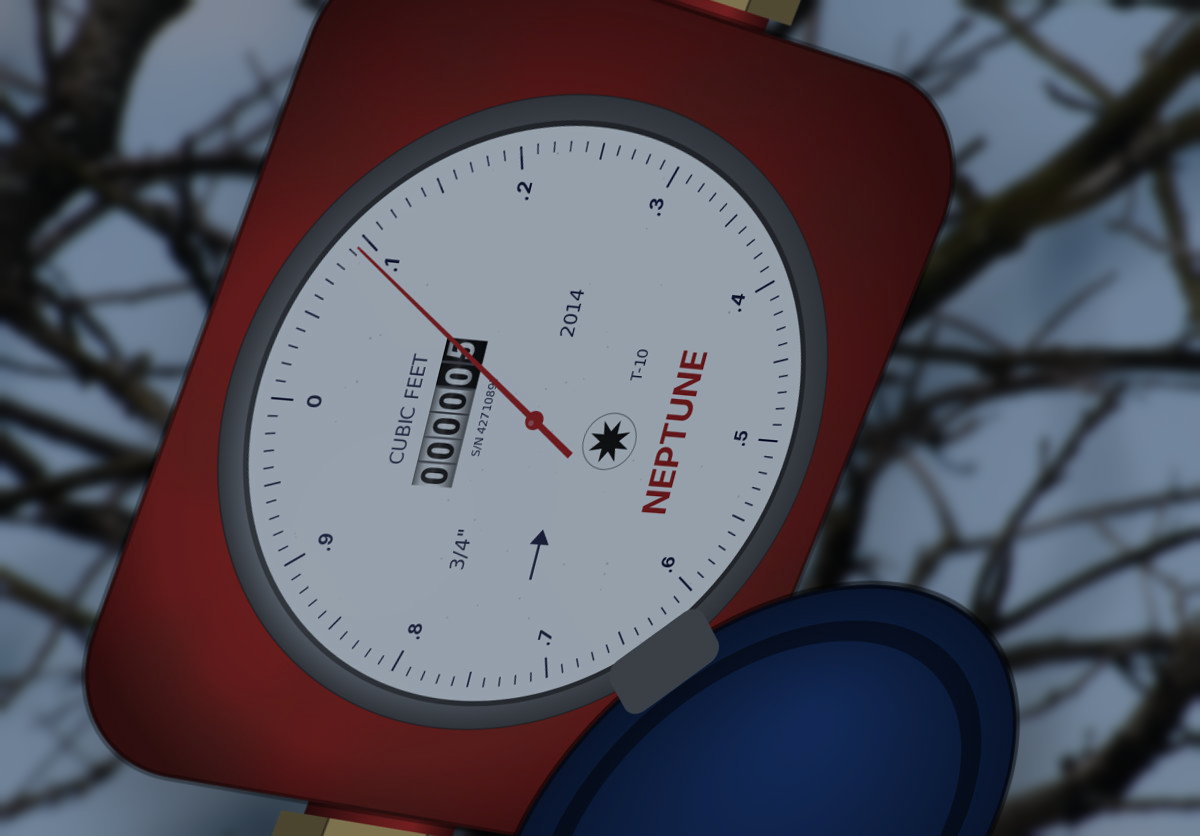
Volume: {"value": 5.09, "unit": "ft³"}
